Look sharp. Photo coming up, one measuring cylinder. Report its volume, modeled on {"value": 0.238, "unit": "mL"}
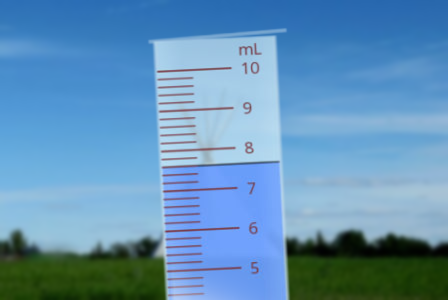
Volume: {"value": 7.6, "unit": "mL"}
